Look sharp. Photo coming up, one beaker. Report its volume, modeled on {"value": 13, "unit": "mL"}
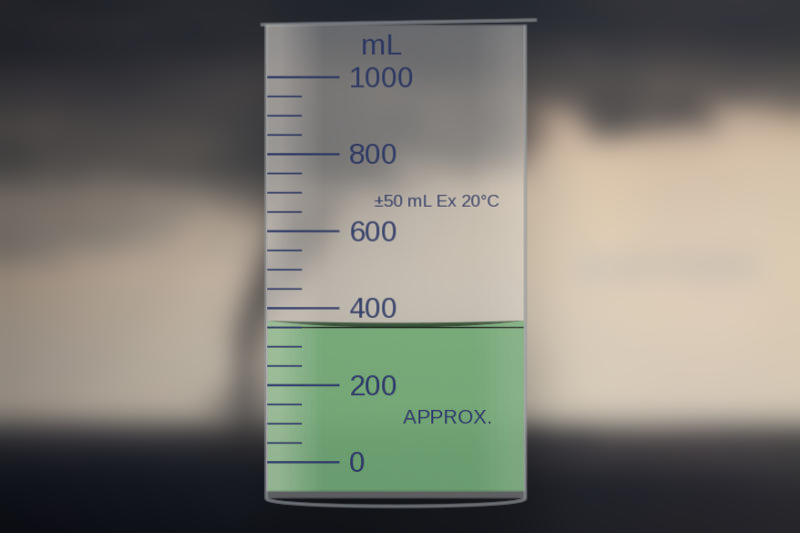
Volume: {"value": 350, "unit": "mL"}
